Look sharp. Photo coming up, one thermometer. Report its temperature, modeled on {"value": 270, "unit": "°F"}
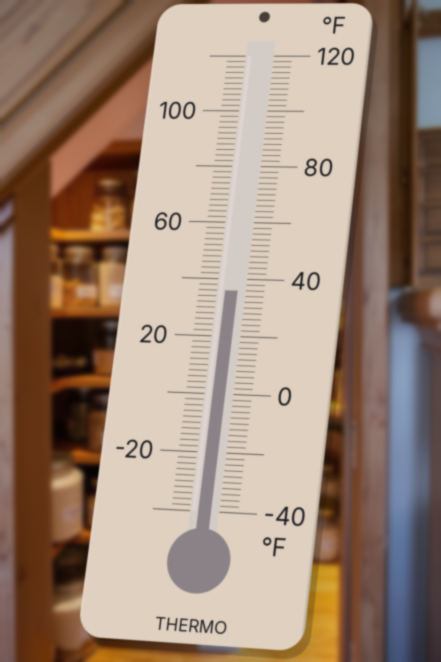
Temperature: {"value": 36, "unit": "°F"}
